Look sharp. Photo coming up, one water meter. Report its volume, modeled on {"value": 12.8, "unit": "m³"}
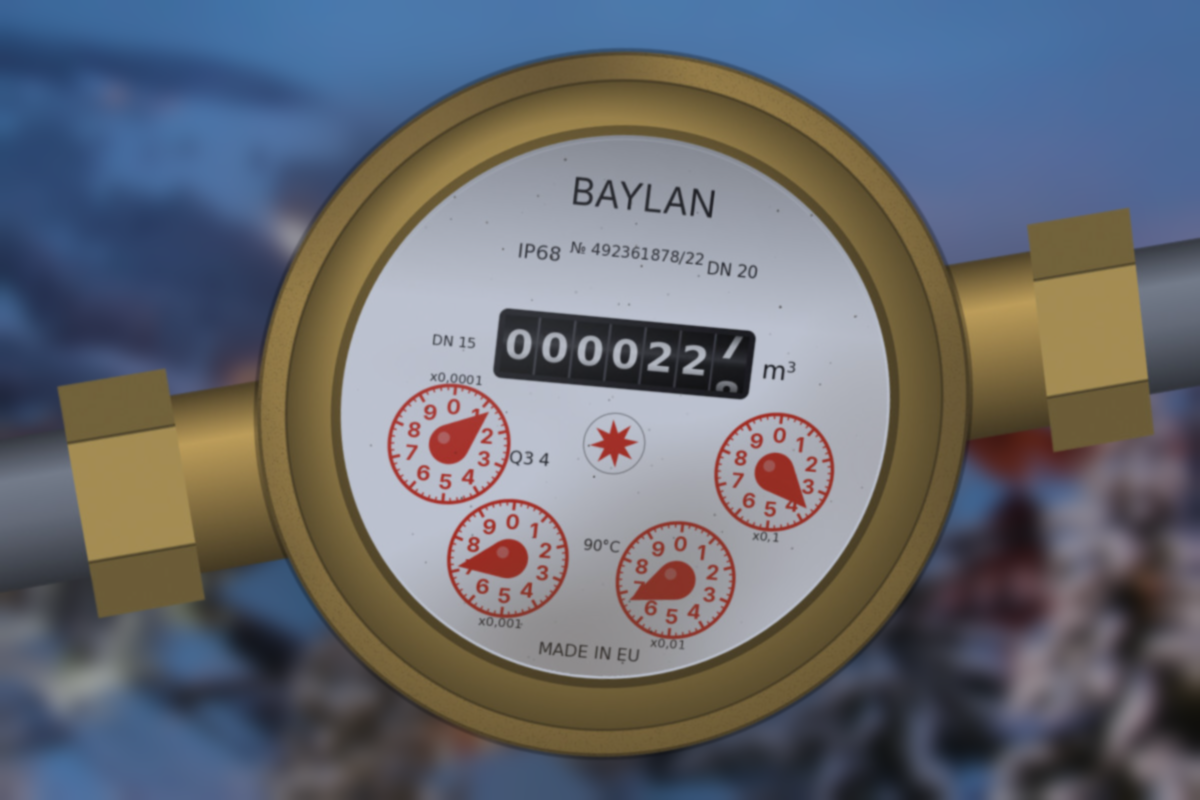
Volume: {"value": 227.3671, "unit": "m³"}
